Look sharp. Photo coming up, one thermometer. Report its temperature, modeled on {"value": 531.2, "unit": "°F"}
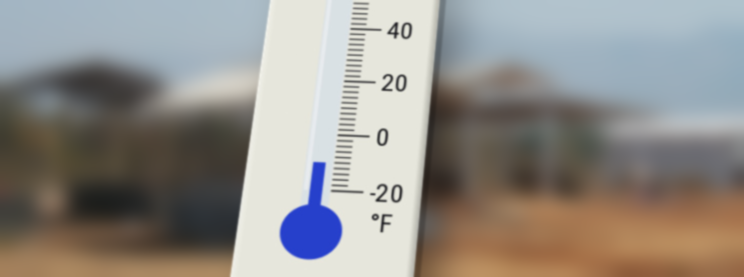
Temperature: {"value": -10, "unit": "°F"}
